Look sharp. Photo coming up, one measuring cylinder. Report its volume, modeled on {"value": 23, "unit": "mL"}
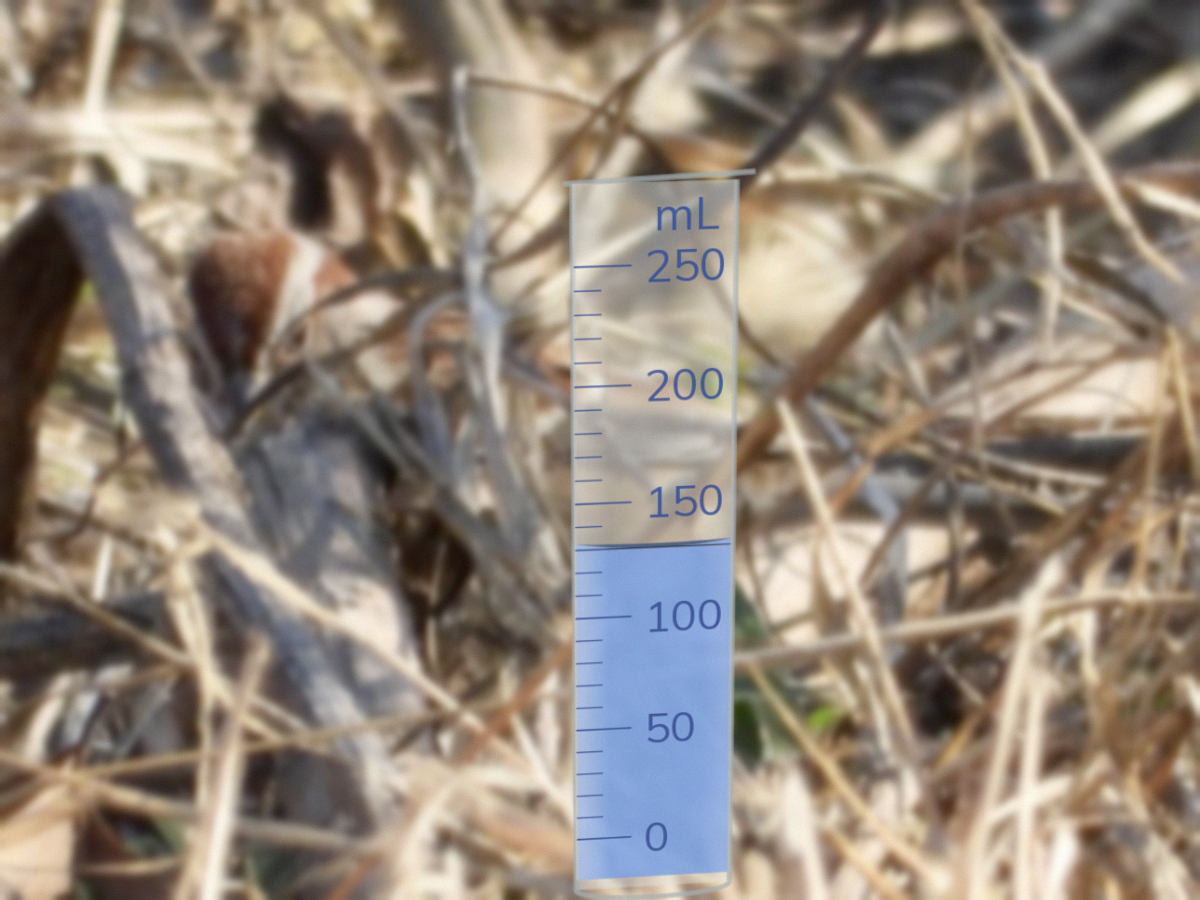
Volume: {"value": 130, "unit": "mL"}
